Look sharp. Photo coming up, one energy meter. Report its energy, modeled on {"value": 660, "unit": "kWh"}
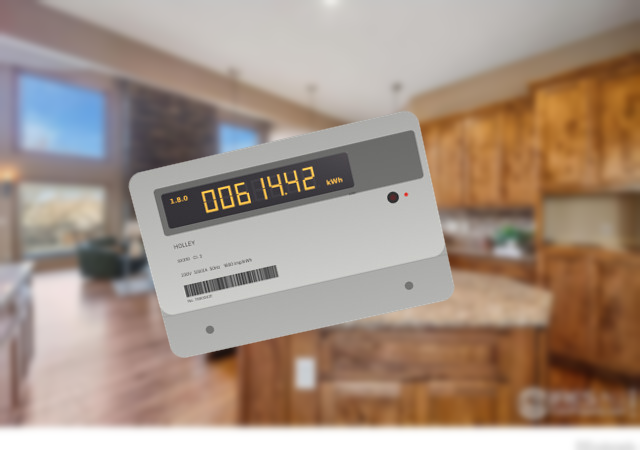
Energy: {"value": 614.42, "unit": "kWh"}
